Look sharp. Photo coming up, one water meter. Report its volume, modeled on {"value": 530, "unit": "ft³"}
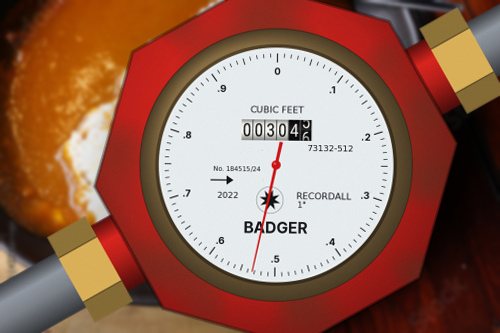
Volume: {"value": 3045.53, "unit": "ft³"}
